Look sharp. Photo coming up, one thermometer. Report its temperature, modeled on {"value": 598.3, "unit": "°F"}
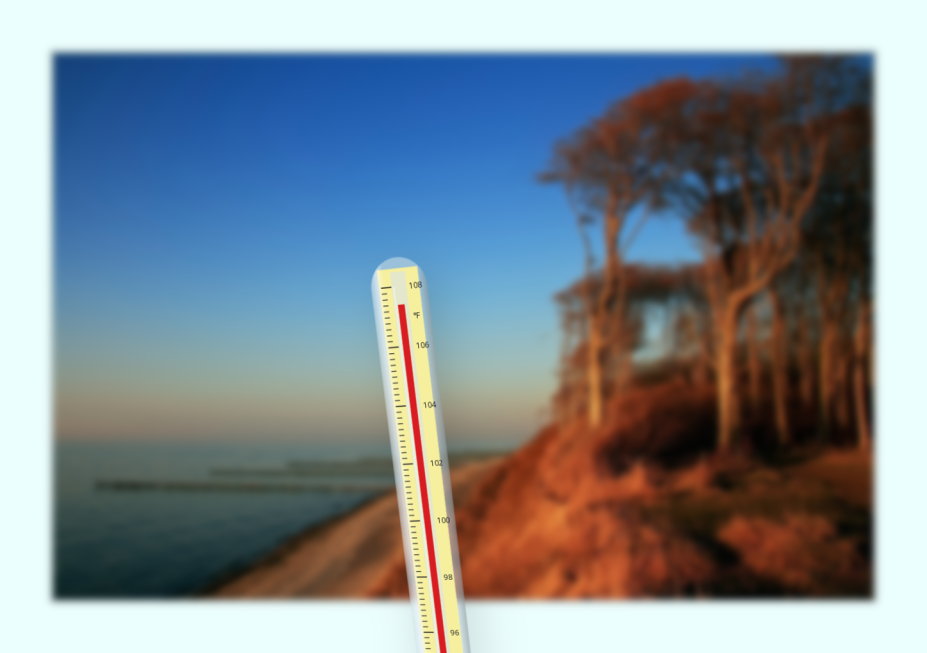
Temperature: {"value": 107.4, "unit": "°F"}
